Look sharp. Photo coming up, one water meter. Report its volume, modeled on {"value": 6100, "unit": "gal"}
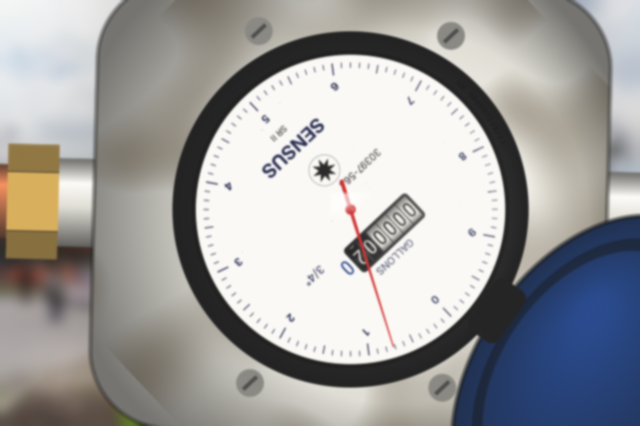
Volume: {"value": 20.7, "unit": "gal"}
